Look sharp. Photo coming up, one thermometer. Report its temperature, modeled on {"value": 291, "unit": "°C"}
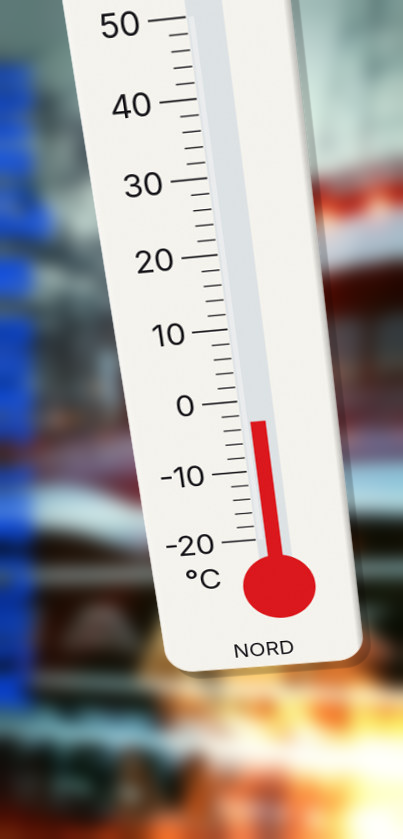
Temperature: {"value": -3, "unit": "°C"}
